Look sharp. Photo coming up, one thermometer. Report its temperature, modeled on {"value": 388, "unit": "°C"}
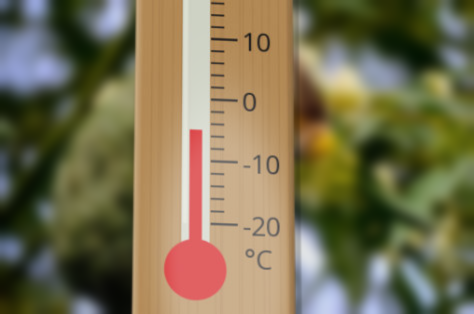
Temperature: {"value": -5, "unit": "°C"}
